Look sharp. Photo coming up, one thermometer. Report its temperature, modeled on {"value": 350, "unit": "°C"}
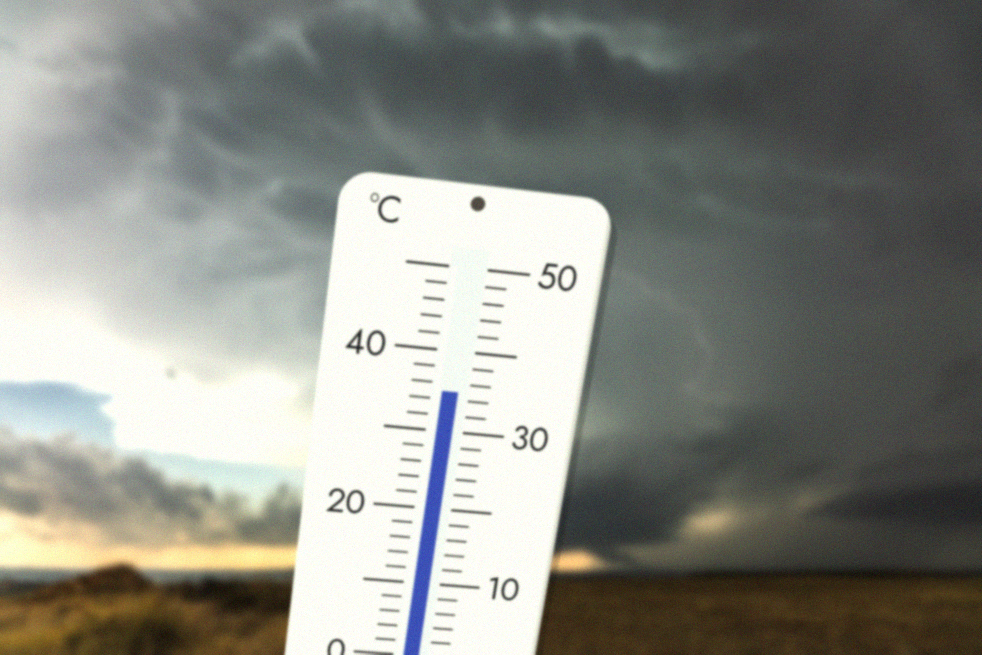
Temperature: {"value": 35, "unit": "°C"}
